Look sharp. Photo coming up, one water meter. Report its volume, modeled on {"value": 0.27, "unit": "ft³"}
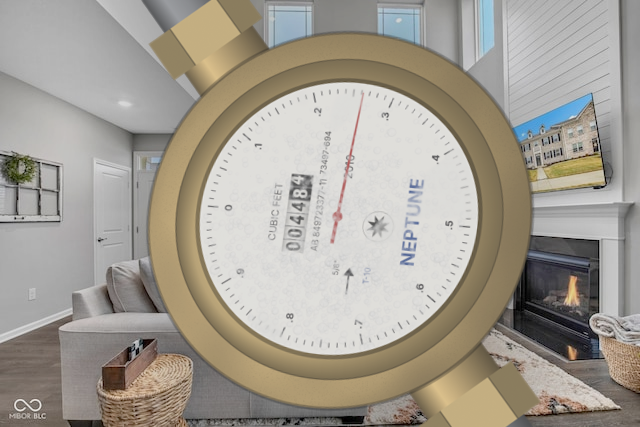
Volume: {"value": 4484.26, "unit": "ft³"}
